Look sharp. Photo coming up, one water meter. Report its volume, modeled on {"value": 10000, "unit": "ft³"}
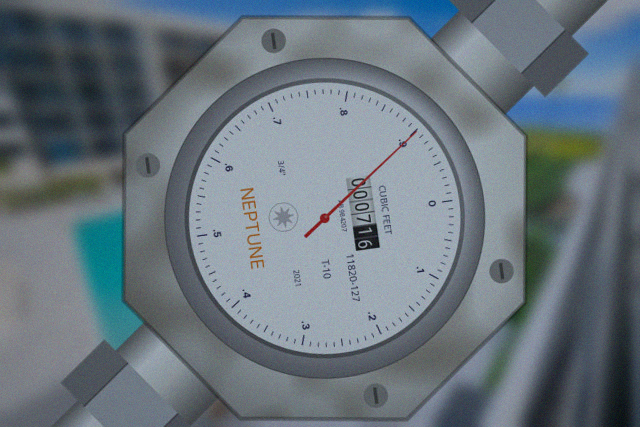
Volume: {"value": 715.90, "unit": "ft³"}
